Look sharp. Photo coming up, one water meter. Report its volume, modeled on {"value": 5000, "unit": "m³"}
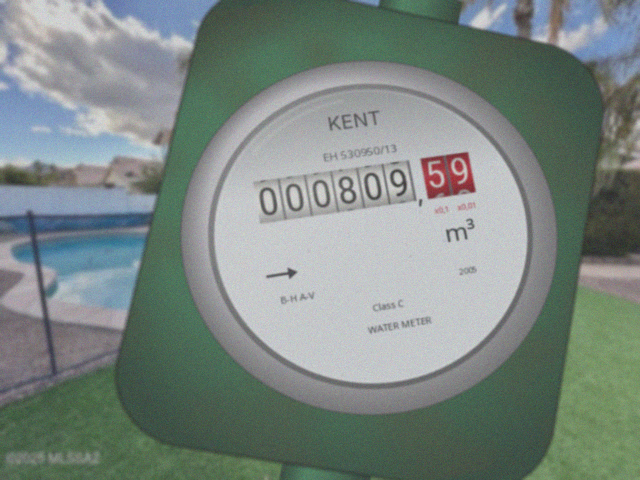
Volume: {"value": 809.59, "unit": "m³"}
